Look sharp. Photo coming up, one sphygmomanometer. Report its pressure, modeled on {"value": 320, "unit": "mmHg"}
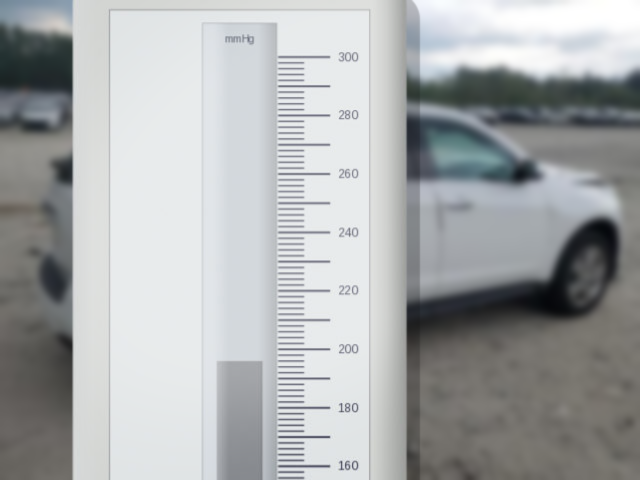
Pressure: {"value": 196, "unit": "mmHg"}
